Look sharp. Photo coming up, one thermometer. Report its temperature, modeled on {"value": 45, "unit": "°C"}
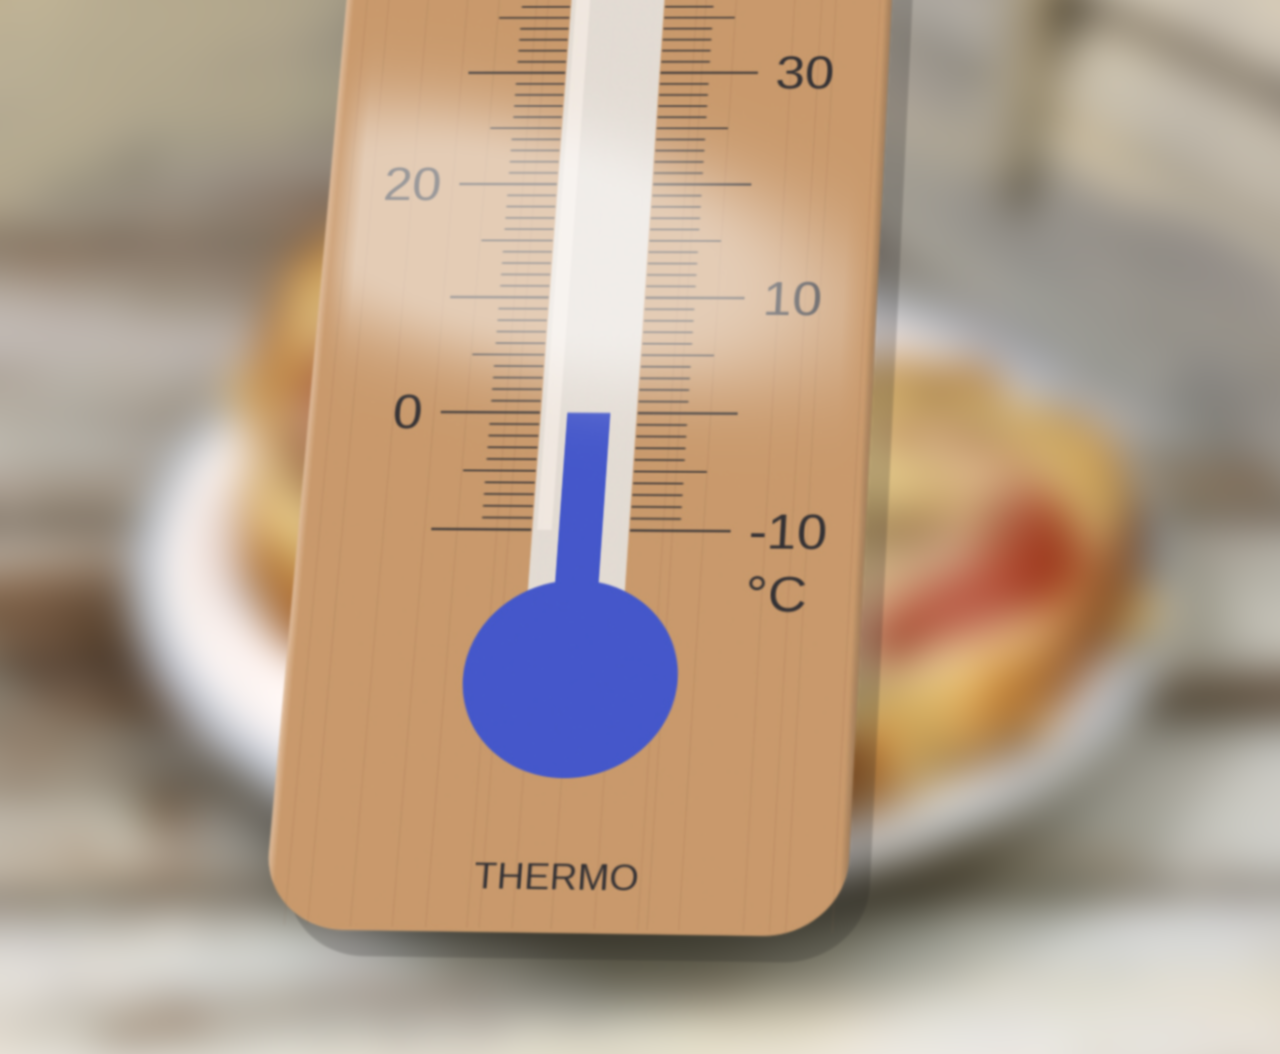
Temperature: {"value": 0, "unit": "°C"}
